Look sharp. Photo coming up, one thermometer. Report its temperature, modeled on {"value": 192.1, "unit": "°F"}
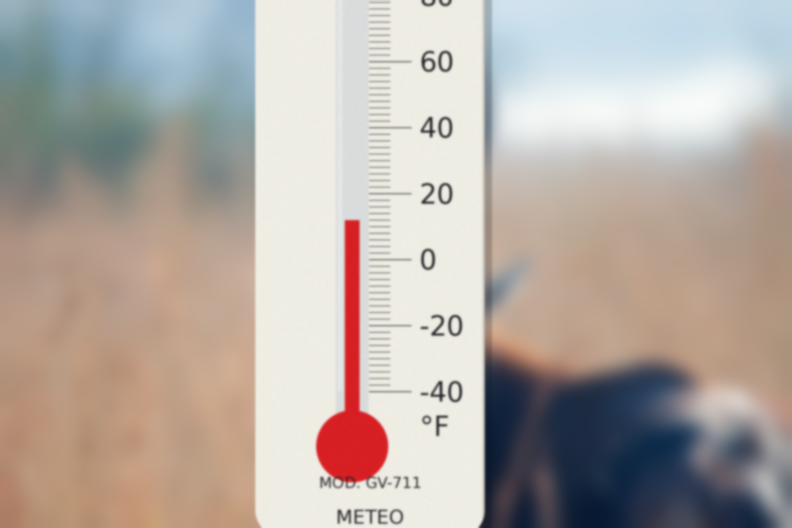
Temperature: {"value": 12, "unit": "°F"}
